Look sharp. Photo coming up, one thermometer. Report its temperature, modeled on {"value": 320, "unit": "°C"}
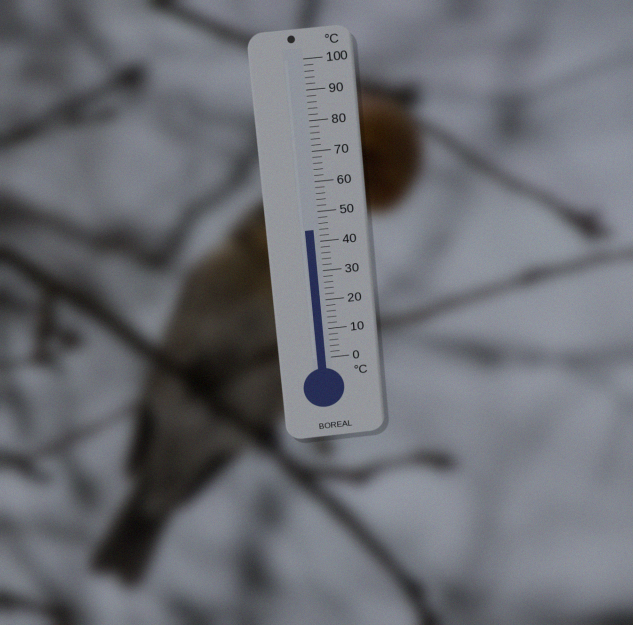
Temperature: {"value": 44, "unit": "°C"}
